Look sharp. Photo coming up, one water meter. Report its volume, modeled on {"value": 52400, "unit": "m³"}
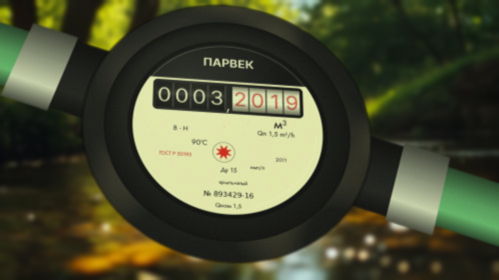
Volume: {"value": 3.2019, "unit": "m³"}
